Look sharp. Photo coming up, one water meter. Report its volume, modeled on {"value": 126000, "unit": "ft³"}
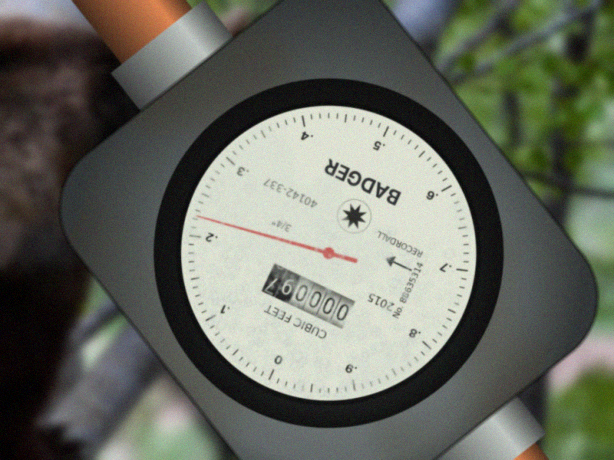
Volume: {"value": 97.22, "unit": "ft³"}
